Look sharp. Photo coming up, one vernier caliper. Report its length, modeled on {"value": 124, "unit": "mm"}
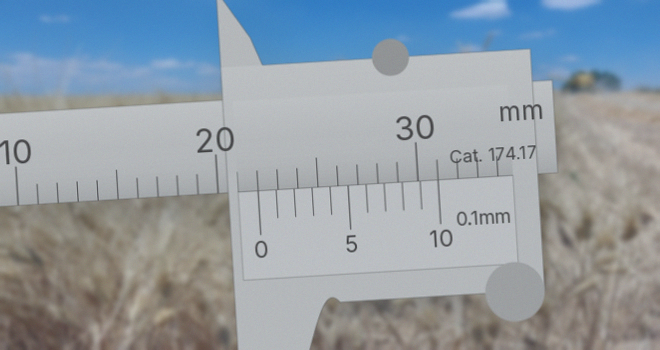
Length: {"value": 22.0, "unit": "mm"}
